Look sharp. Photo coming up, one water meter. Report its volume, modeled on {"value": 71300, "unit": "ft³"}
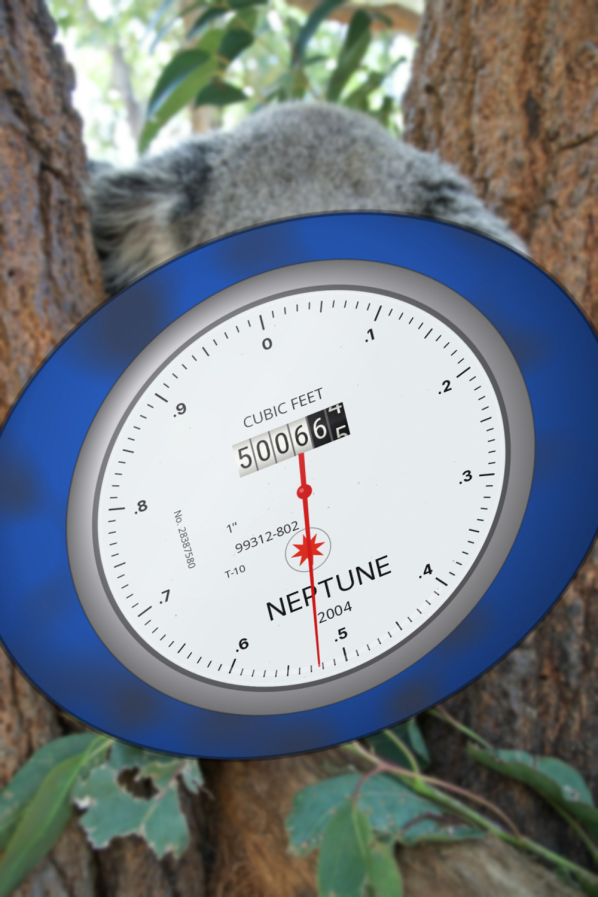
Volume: {"value": 500664.52, "unit": "ft³"}
